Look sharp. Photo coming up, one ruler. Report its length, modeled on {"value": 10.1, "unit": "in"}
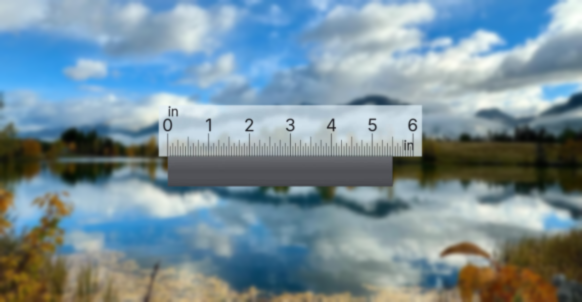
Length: {"value": 5.5, "unit": "in"}
